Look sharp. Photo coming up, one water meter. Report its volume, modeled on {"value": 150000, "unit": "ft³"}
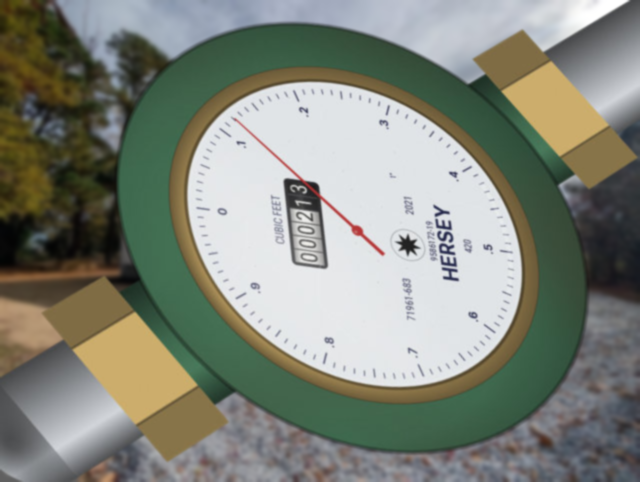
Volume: {"value": 213.12, "unit": "ft³"}
